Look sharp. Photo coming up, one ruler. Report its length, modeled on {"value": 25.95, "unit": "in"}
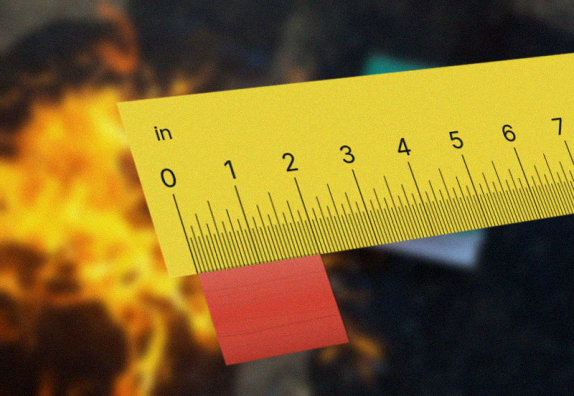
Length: {"value": 2, "unit": "in"}
